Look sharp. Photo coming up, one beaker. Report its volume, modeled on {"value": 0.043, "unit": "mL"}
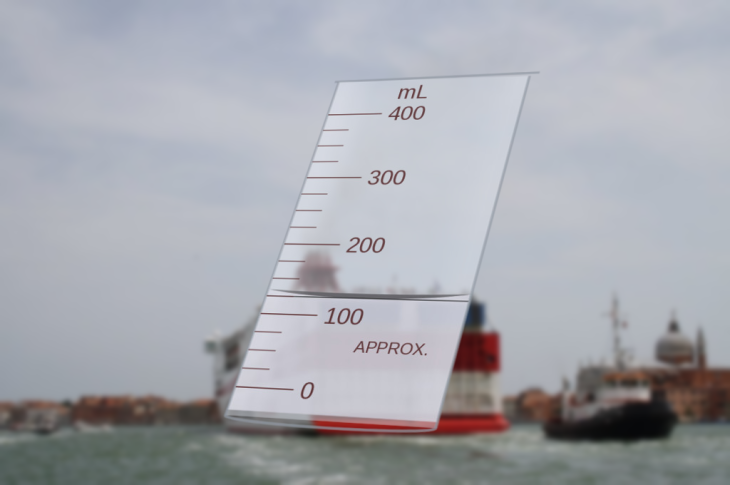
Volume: {"value": 125, "unit": "mL"}
